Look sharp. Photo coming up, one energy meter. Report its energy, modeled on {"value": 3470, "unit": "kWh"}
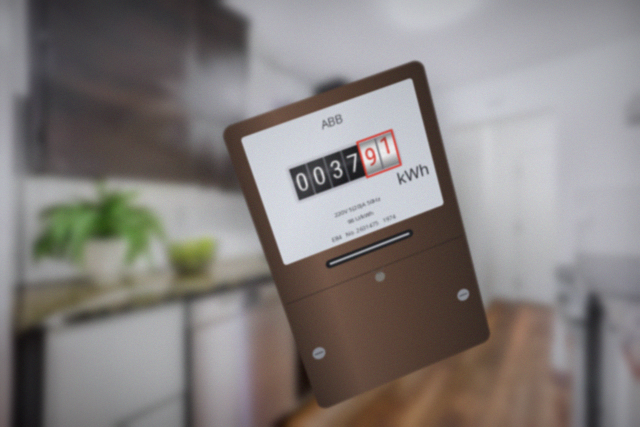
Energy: {"value": 37.91, "unit": "kWh"}
